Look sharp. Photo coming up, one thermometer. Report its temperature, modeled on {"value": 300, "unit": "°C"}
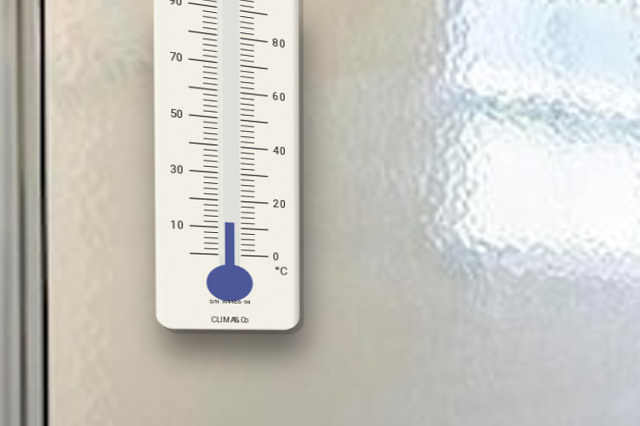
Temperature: {"value": 12, "unit": "°C"}
